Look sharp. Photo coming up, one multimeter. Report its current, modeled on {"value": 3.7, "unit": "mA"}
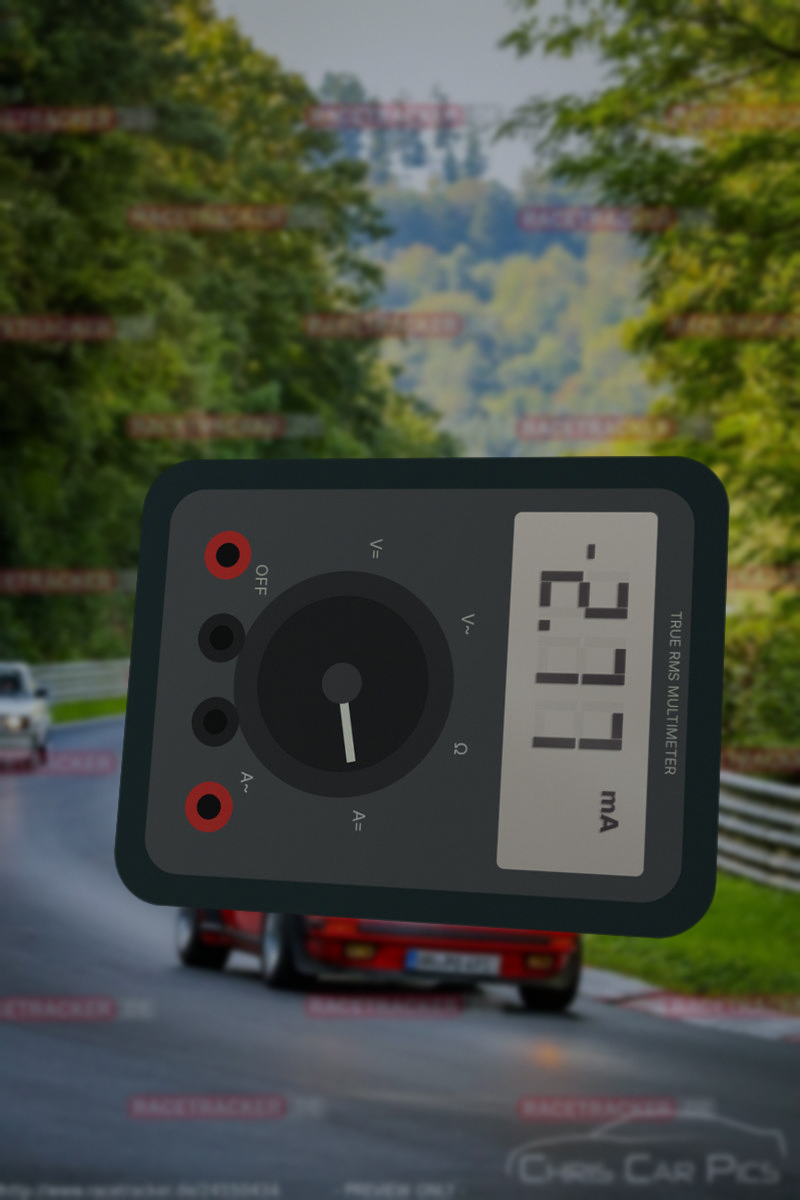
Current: {"value": -2.77, "unit": "mA"}
